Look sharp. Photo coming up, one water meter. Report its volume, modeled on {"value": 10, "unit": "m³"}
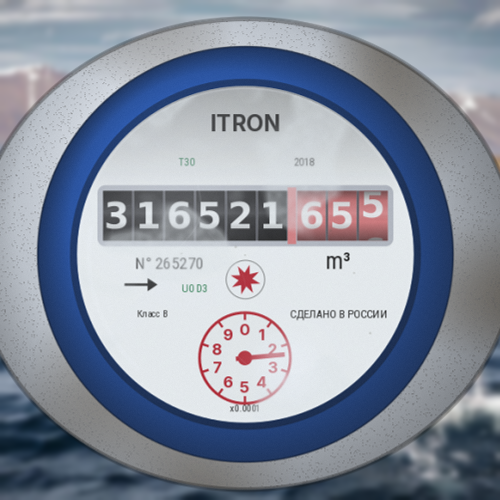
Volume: {"value": 316521.6552, "unit": "m³"}
